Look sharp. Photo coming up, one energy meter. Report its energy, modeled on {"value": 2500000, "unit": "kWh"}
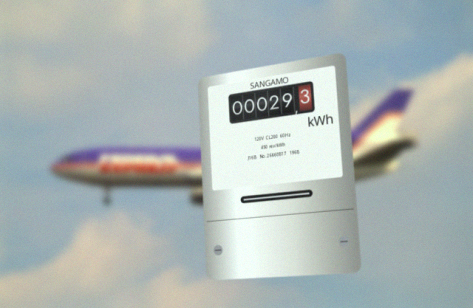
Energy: {"value": 29.3, "unit": "kWh"}
